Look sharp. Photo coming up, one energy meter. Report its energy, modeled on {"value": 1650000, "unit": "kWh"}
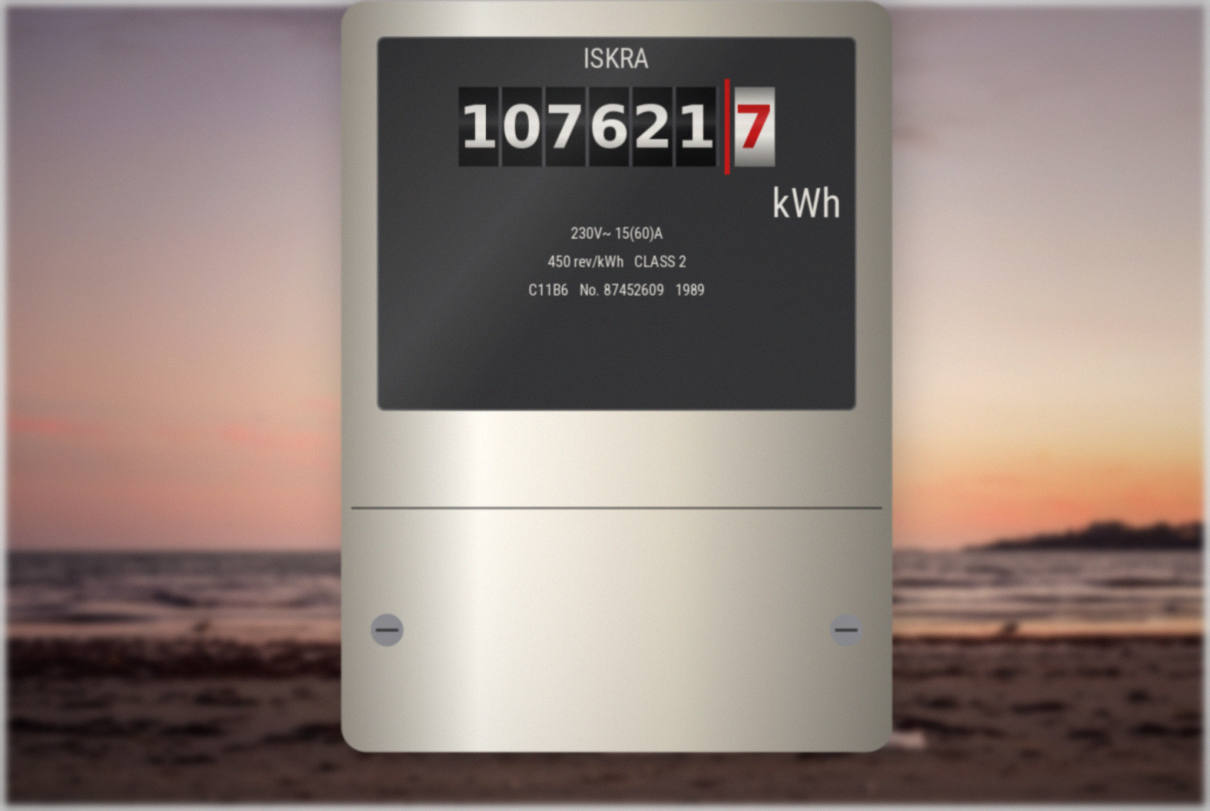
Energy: {"value": 107621.7, "unit": "kWh"}
